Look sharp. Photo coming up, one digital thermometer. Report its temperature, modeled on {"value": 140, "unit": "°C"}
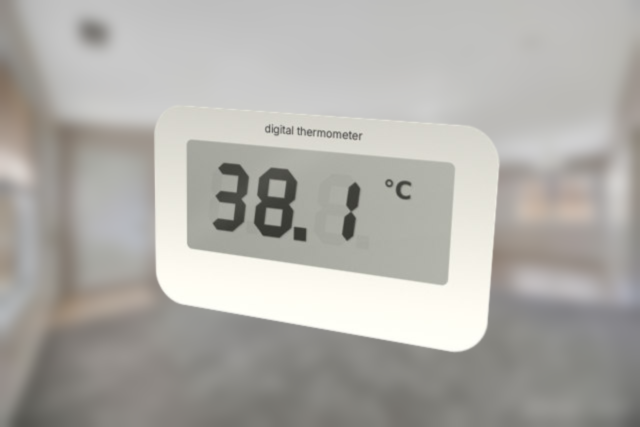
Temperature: {"value": 38.1, "unit": "°C"}
